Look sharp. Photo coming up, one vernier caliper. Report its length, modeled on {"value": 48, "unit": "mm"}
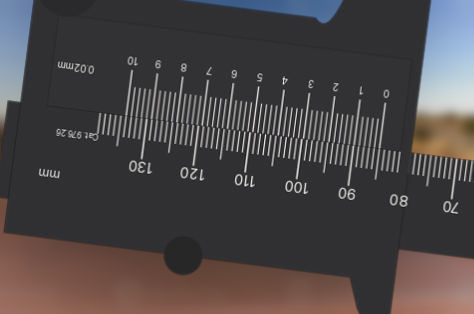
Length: {"value": 85.0, "unit": "mm"}
